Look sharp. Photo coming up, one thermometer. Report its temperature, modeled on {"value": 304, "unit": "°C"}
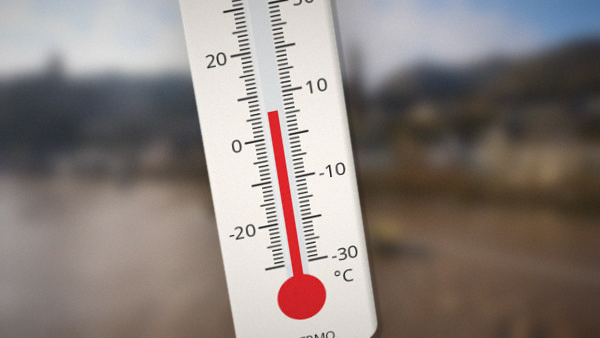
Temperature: {"value": 6, "unit": "°C"}
